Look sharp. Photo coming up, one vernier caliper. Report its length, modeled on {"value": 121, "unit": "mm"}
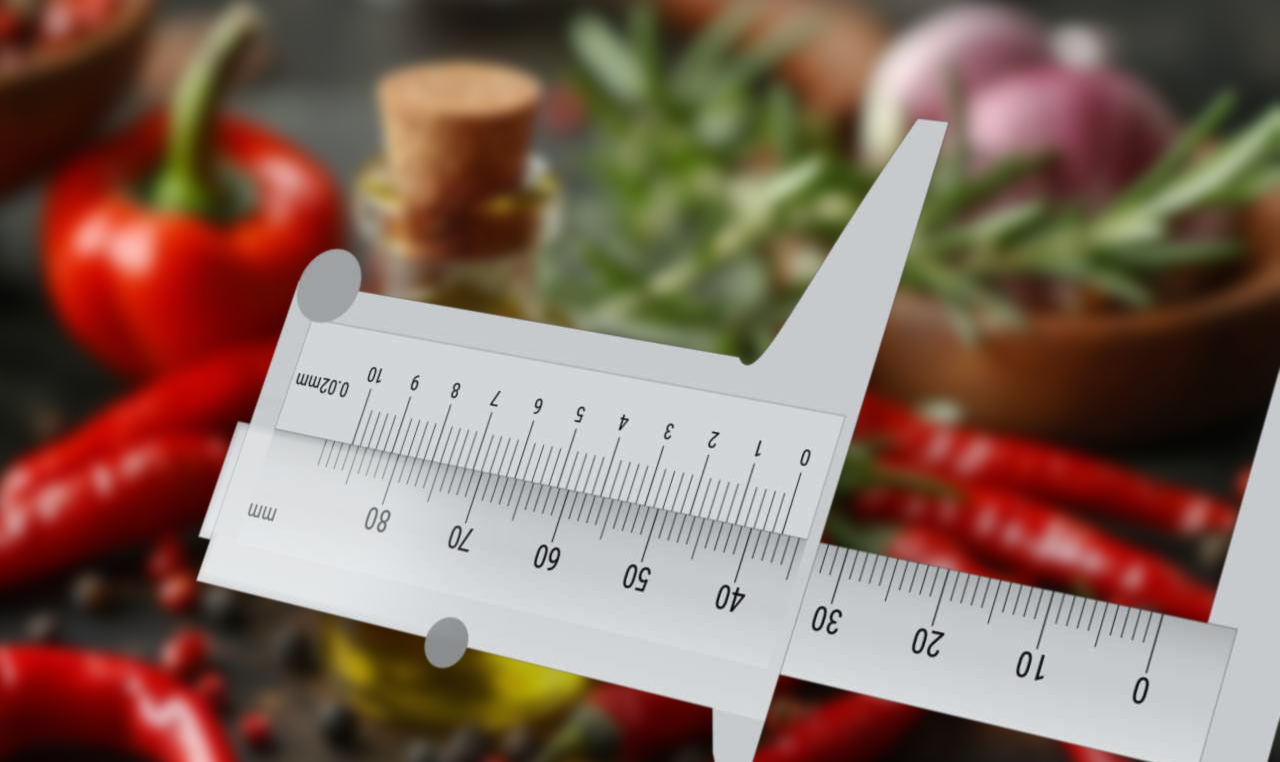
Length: {"value": 36.8, "unit": "mm"}
